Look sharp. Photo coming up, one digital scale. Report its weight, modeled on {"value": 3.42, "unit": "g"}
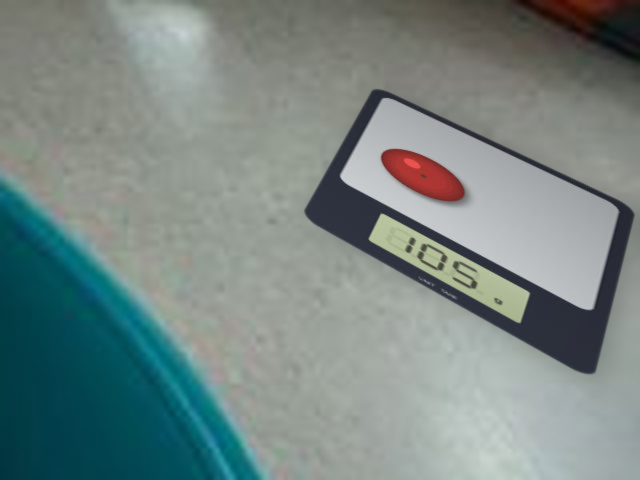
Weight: {"value": 105, "unit": "g"}
